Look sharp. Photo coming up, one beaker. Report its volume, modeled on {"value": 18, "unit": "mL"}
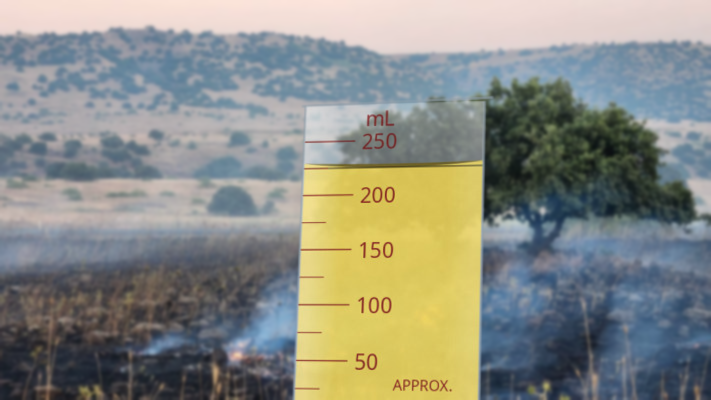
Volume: {"value": 225, "unit": "mL"}
